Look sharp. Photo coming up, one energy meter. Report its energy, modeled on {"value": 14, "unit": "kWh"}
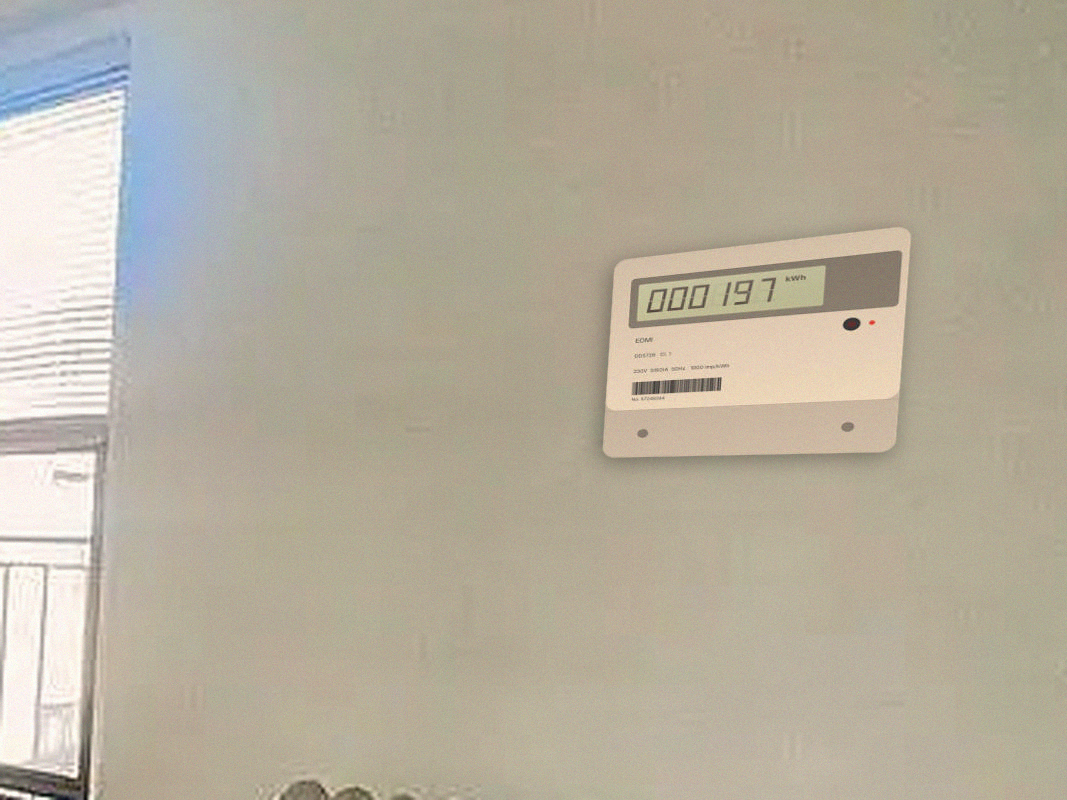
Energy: {"value": 197, "unit": "kWh"}
